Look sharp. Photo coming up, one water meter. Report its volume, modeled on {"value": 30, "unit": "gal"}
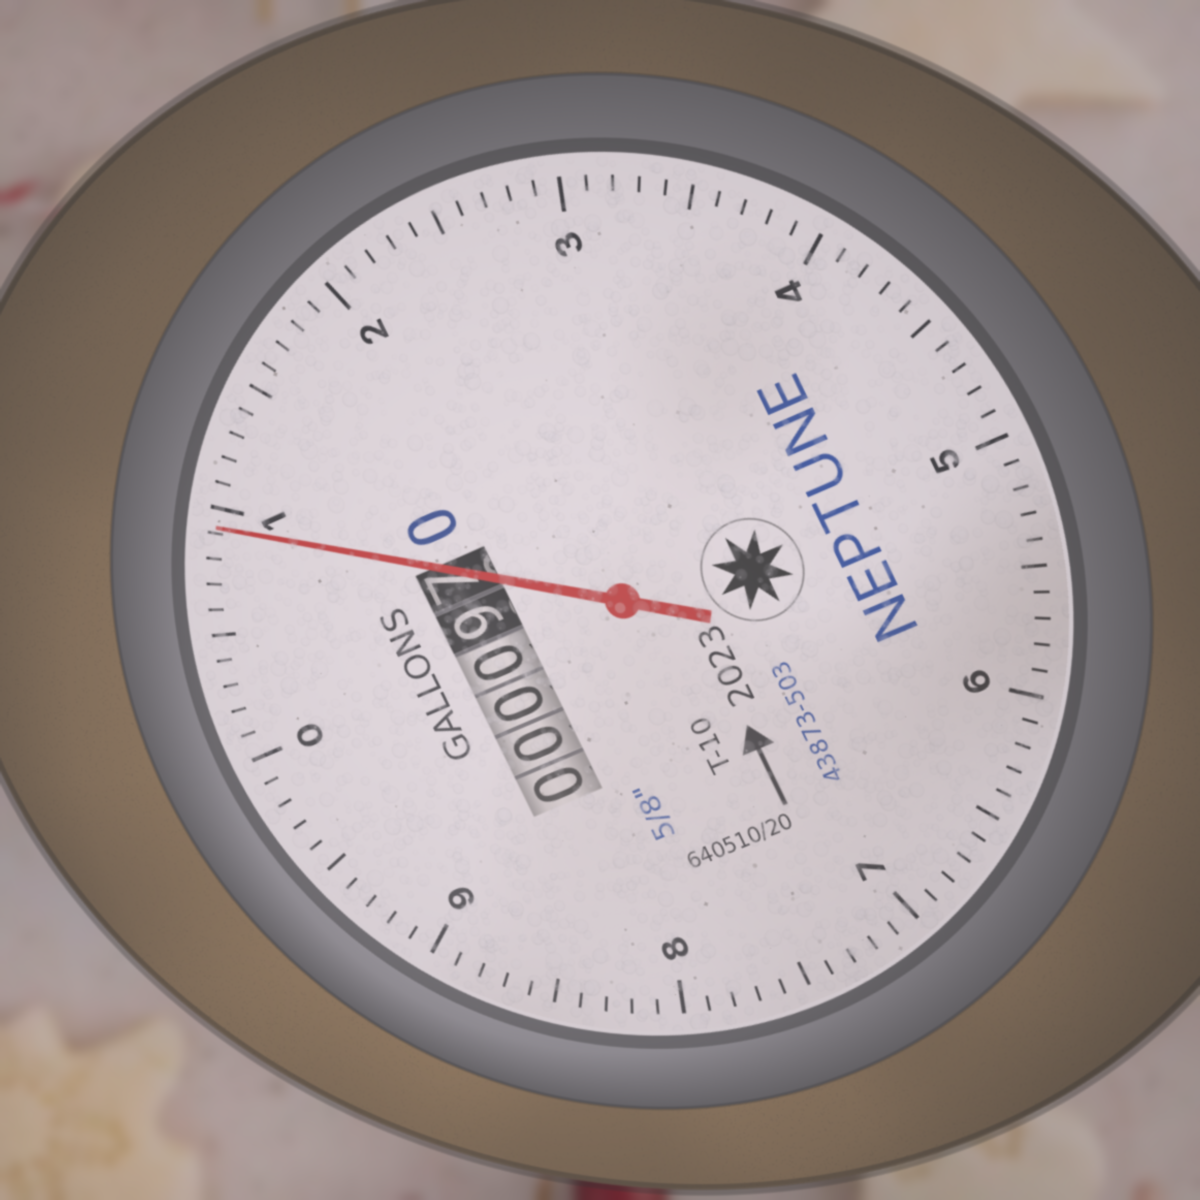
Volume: {"value": 970.9, "unit": "gal"}
